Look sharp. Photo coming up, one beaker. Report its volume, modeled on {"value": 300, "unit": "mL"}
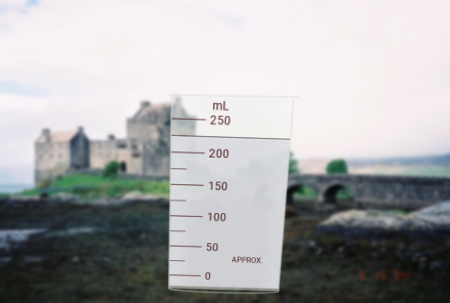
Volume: {"value": 225, "unit": "mL"}
